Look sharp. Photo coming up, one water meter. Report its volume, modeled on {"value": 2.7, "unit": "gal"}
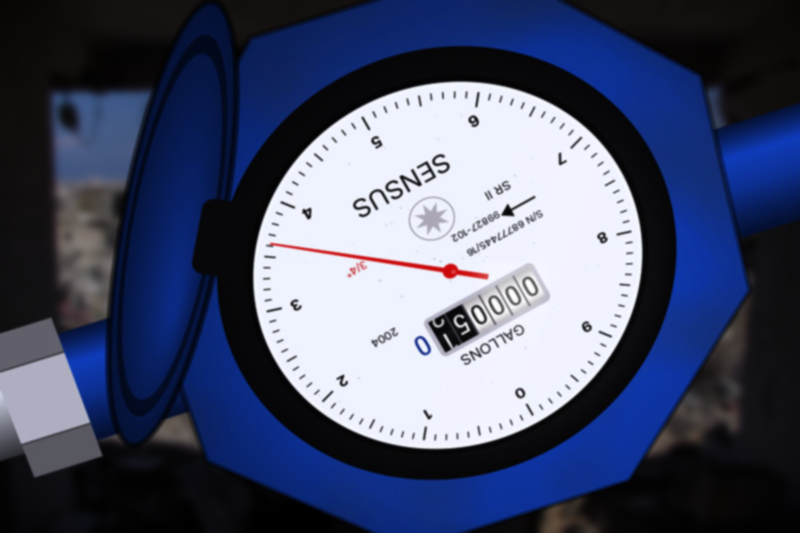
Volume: {"value": 513.6, "unit": "gal"}
